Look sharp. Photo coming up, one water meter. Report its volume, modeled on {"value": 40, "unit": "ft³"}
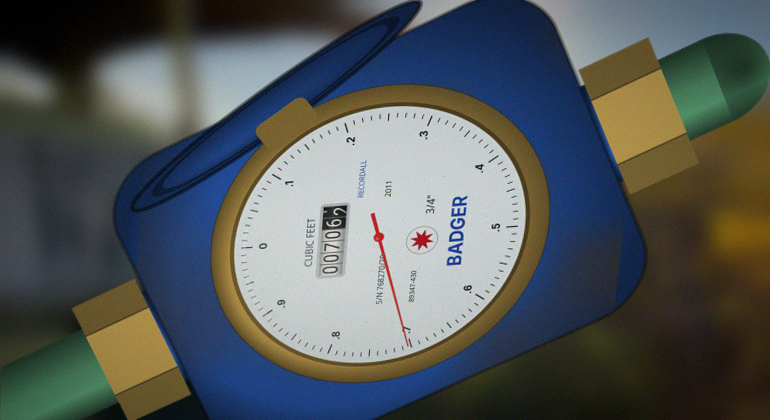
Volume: {"value": 7061.70, "unit": "ft³"}
